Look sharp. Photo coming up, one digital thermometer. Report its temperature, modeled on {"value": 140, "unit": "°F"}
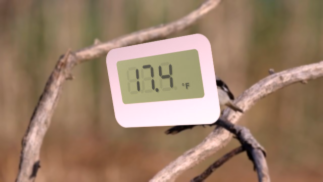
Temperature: {"value": 17.4, "unit": "°F"}
